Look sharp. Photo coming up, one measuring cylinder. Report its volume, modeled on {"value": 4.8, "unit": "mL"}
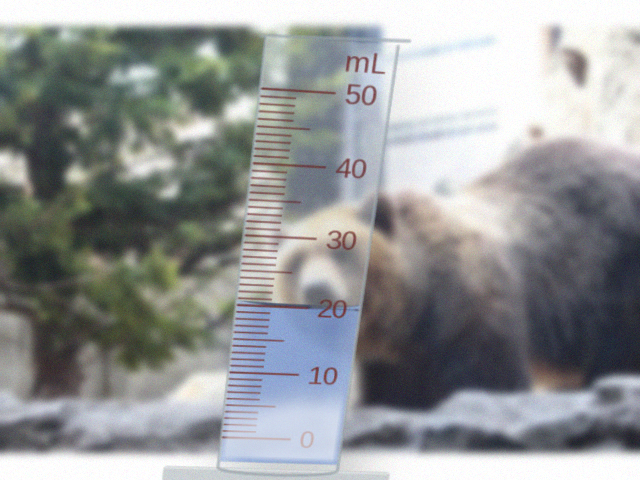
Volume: {"value": 20, "unit": "mL"}
